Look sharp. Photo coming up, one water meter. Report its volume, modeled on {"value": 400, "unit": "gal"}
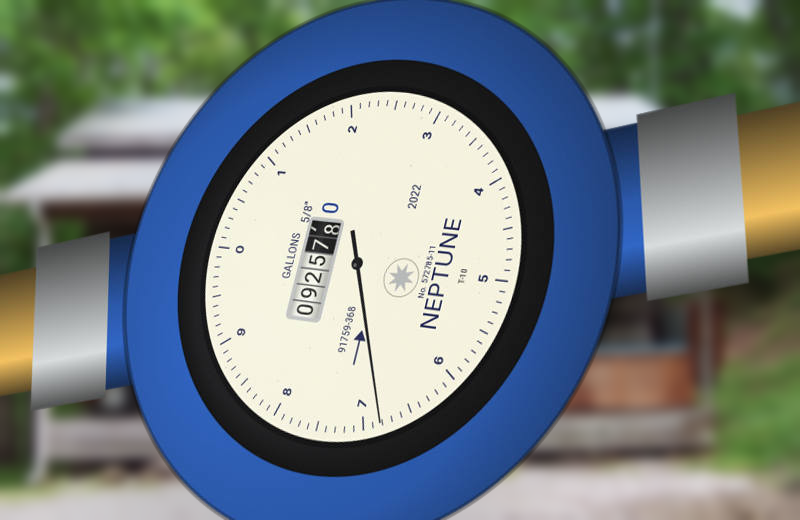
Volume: {"value": 925776.8, "unit": "gal"}
